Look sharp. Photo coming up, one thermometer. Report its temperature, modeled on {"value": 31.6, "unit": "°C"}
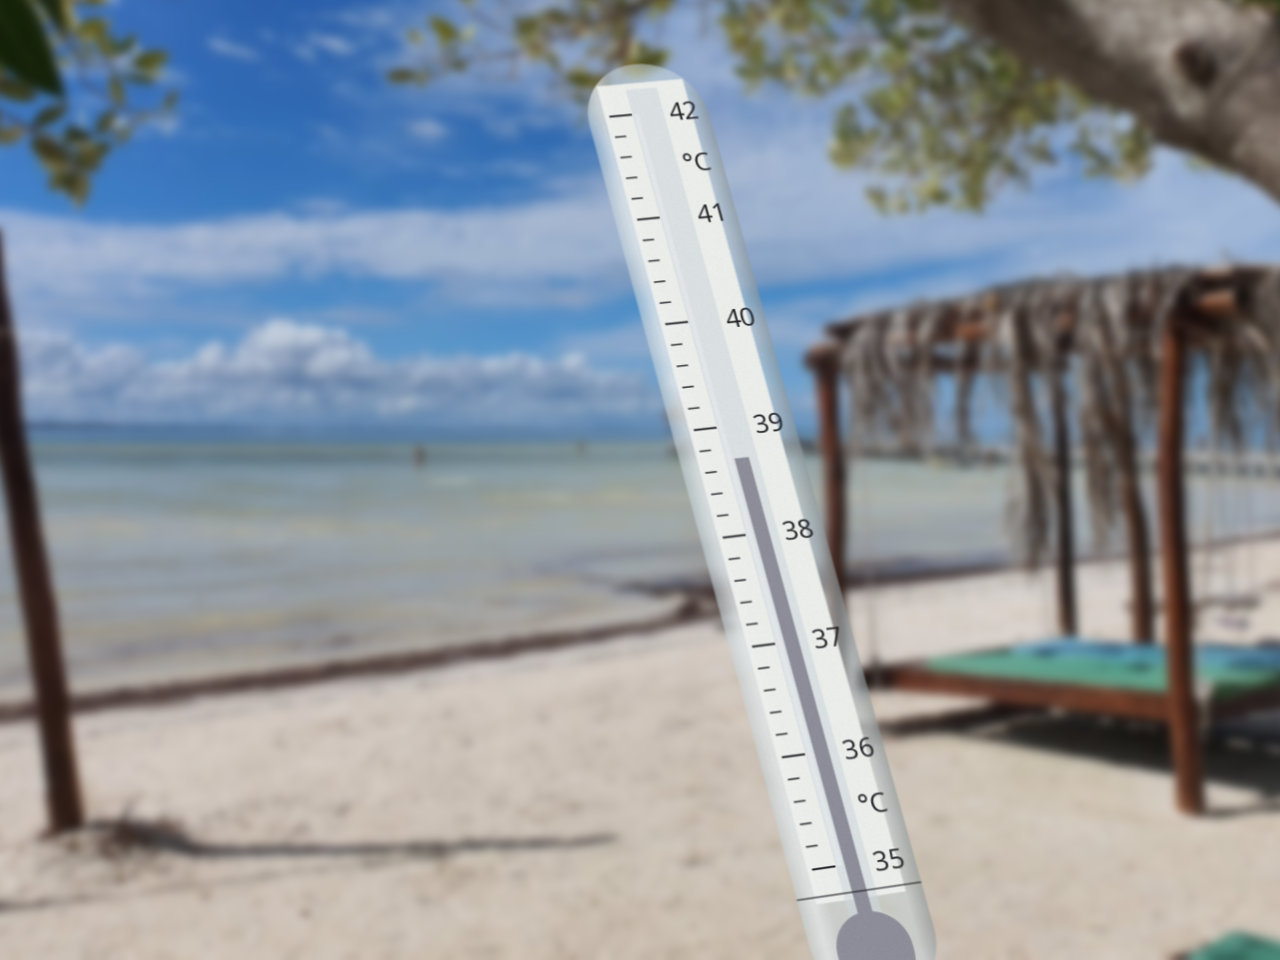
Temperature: {"value": 38.7, "unit": "°C"}
